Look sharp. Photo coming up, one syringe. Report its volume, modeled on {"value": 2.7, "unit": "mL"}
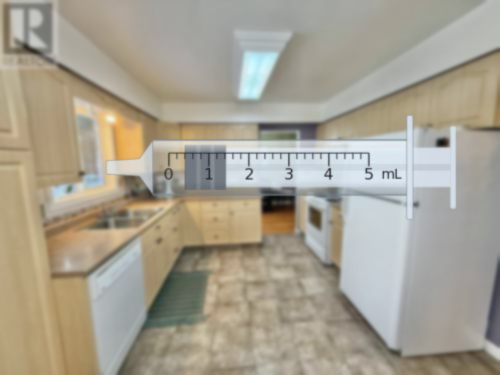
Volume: {"value": 0.4, "unit": "mL"}
